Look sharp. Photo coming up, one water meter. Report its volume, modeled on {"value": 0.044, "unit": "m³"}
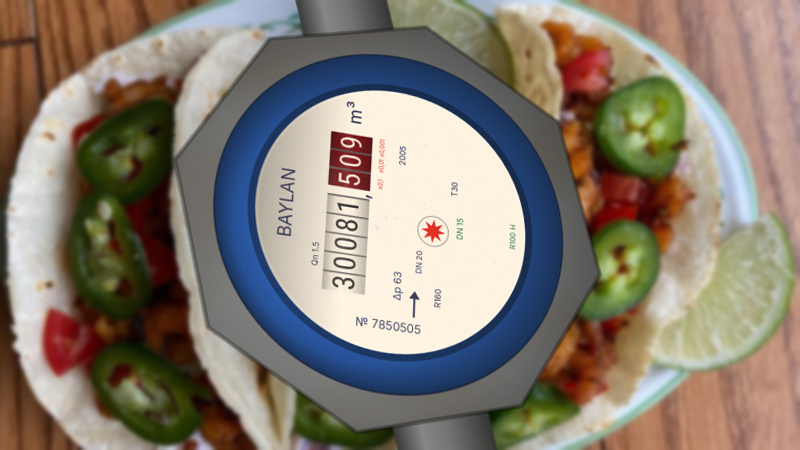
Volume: {"value": 30081.509, "unit": "m³"}
